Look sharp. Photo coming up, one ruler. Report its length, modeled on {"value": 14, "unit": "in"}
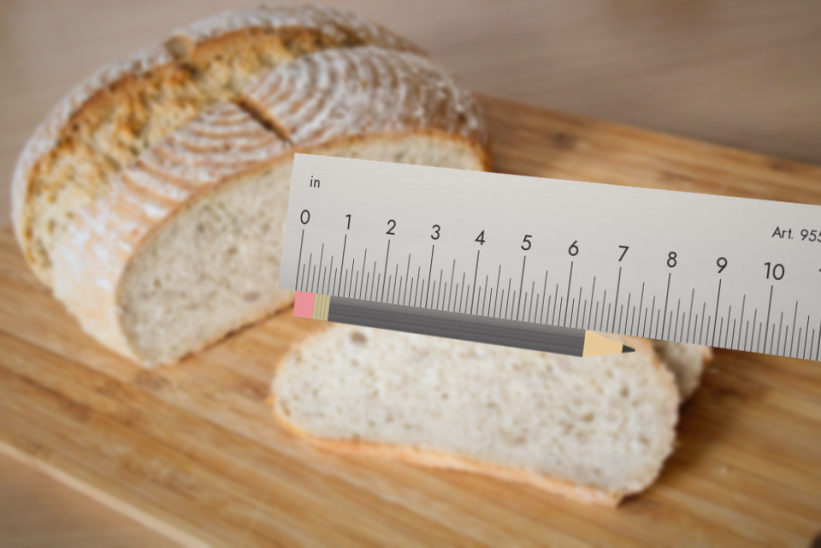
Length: {"value": 7.5, "unit": "in"}
